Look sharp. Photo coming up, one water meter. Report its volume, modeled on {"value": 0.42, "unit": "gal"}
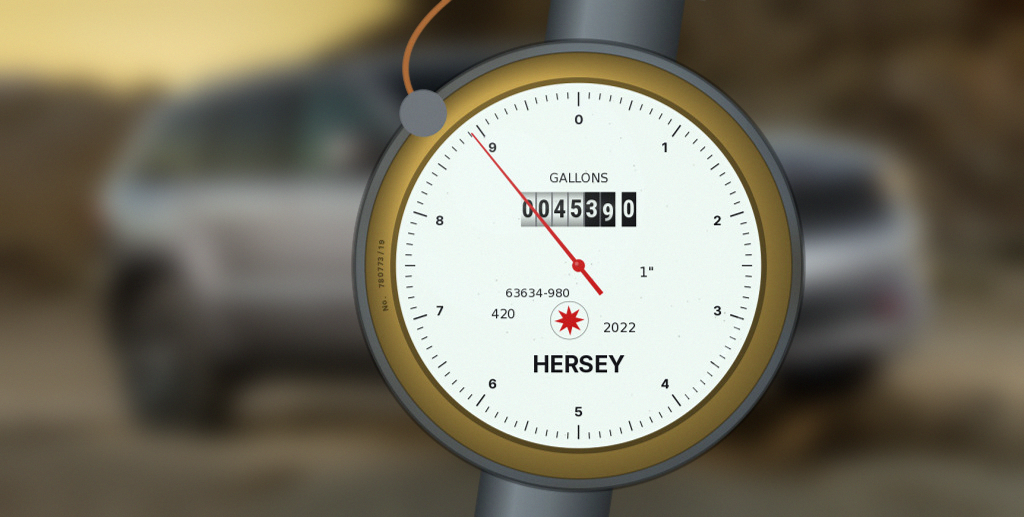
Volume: {"value": 45388.9, "unit": "gal"}
